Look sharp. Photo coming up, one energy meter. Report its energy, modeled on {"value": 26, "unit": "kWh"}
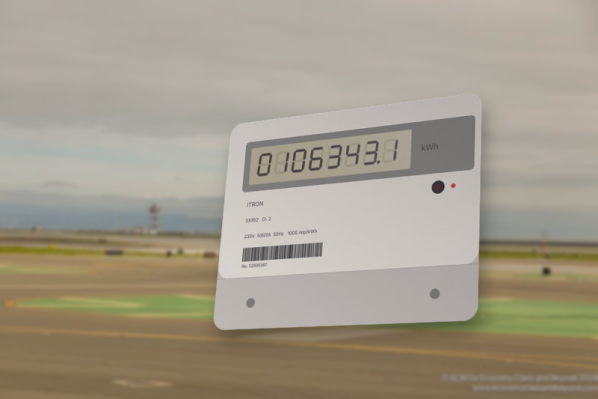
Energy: {"value": 106343.1, "unit": "kWh"}
